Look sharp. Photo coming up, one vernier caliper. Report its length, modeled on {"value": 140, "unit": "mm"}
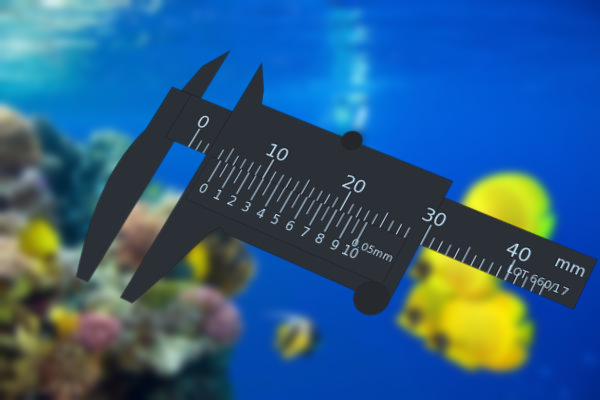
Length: {"value": 4.4, "unit": "mm"}
